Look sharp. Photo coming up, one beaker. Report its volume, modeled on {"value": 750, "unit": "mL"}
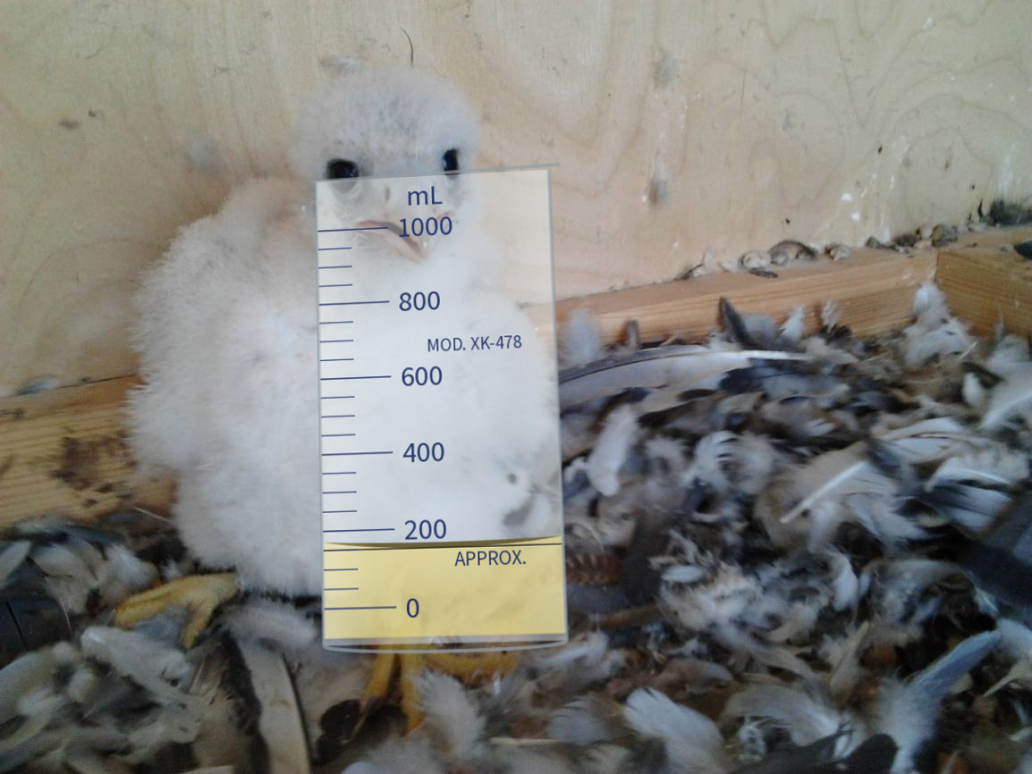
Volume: {"value": 150, "unit": "mL"}
